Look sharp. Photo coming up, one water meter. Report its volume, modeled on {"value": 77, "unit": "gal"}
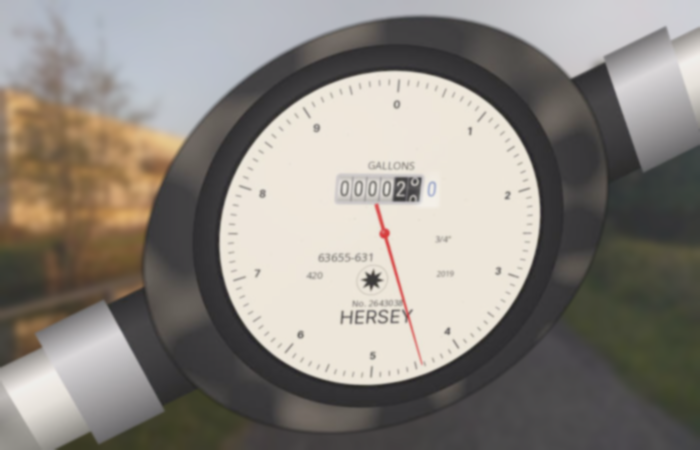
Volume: {"value": 284.4, "unit": "gal"}
